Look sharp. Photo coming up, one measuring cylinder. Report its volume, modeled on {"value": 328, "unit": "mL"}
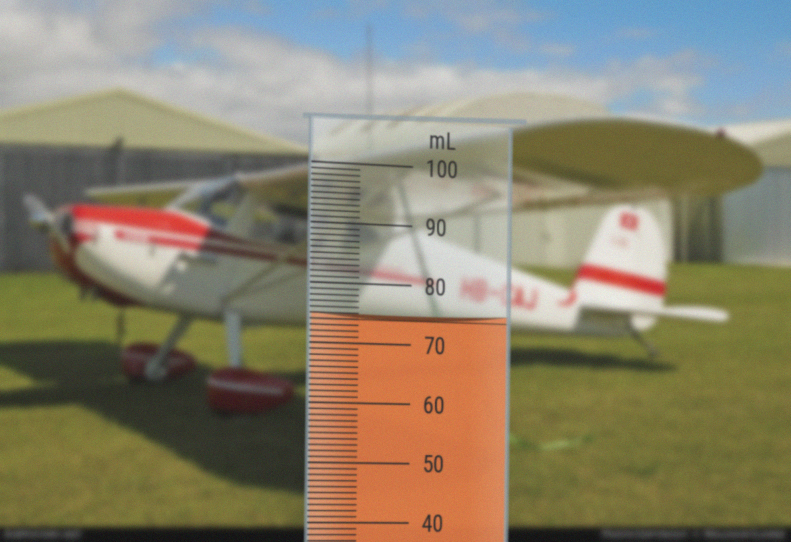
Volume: {"value": 74, "unit": "mL"}
